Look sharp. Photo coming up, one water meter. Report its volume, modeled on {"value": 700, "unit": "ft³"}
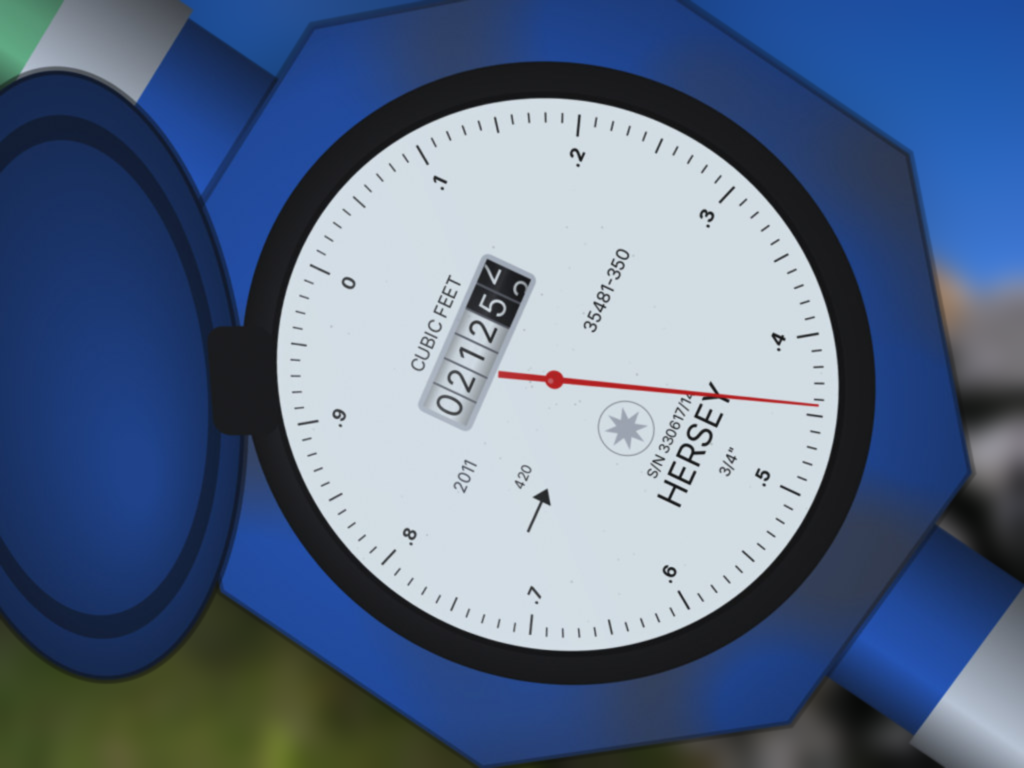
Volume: {"value": 21252.44, "unit": "ft³"}
